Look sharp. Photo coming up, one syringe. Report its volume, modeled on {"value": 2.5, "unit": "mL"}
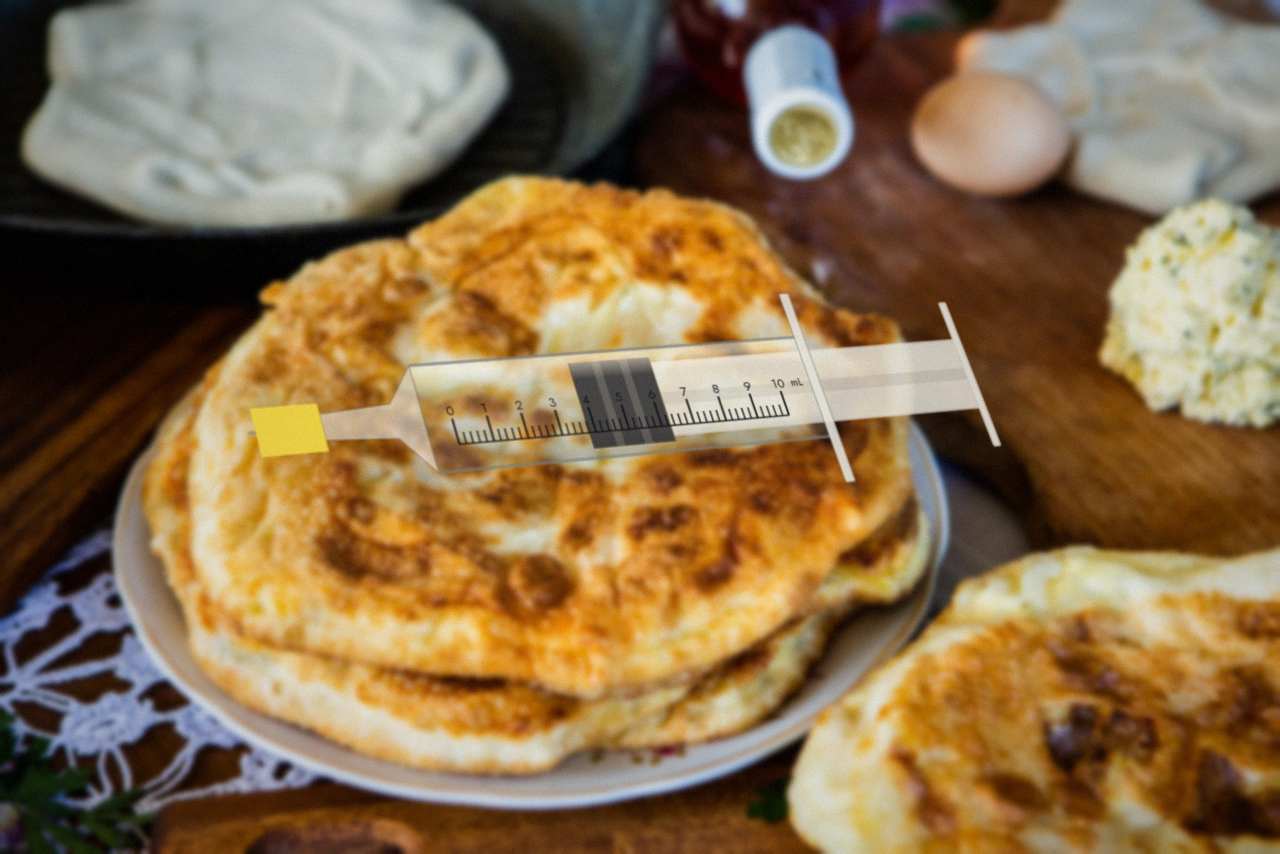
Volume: {"value": 3.8, "unit": "mL"}
